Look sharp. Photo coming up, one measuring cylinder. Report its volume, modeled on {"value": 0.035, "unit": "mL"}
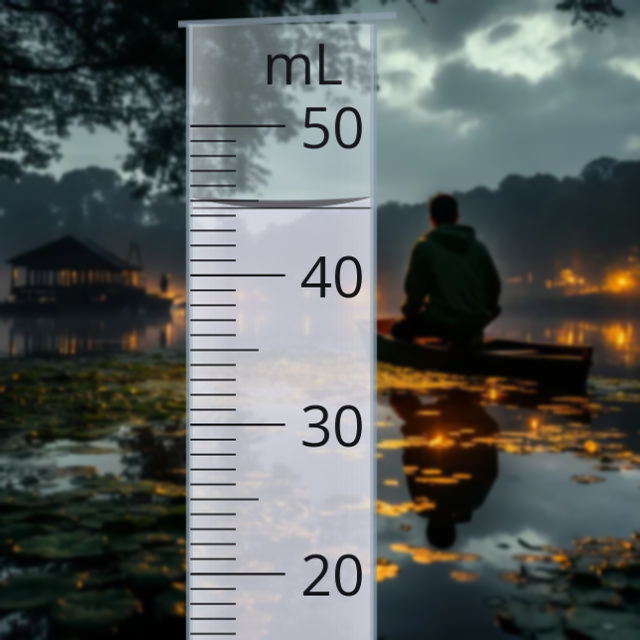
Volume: {"value": 44.5, "unit": "mL"}
